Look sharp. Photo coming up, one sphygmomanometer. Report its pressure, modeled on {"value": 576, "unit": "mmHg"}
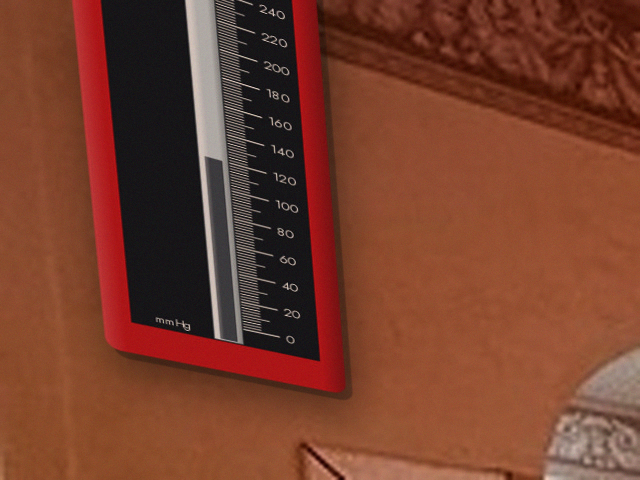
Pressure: {"value": 120, "unit": "mmHg"}
